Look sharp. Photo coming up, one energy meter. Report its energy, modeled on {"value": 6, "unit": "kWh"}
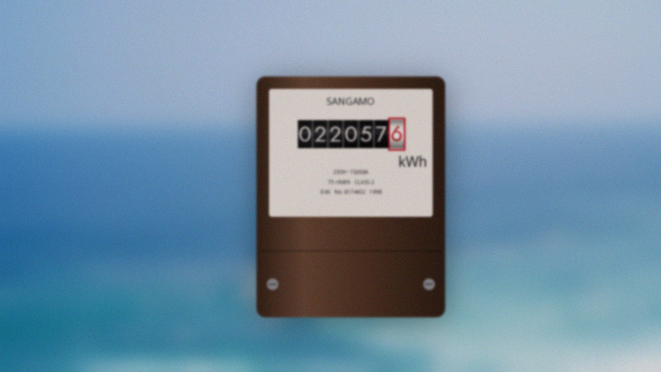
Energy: {"value": 22057.6, "unit": "kWh"}
